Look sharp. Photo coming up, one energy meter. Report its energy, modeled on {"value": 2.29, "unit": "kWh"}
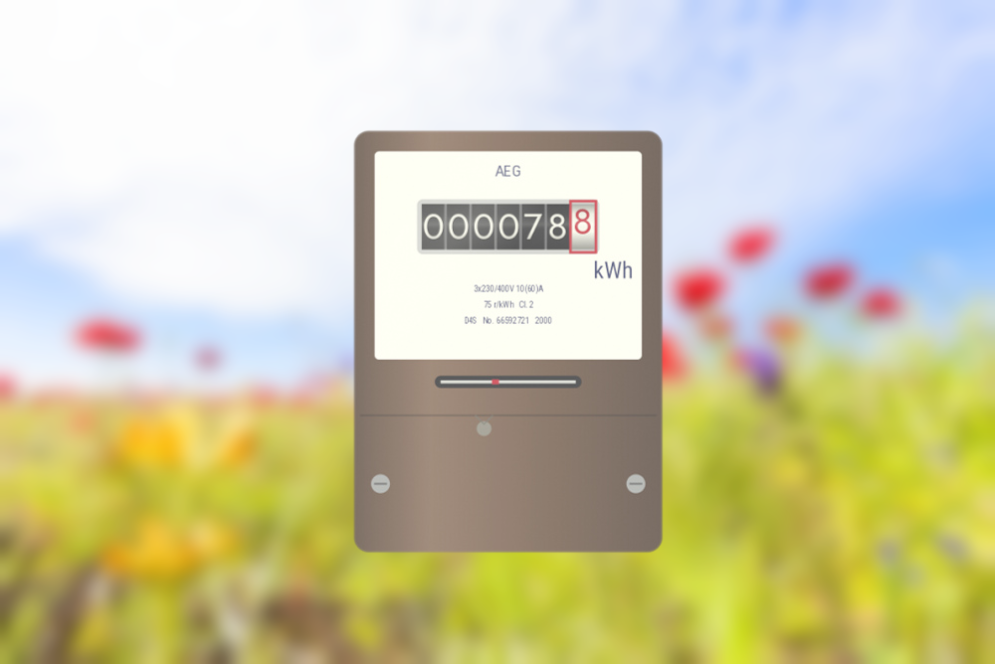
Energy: {"value": 78.8, "unit": "kWh"}
